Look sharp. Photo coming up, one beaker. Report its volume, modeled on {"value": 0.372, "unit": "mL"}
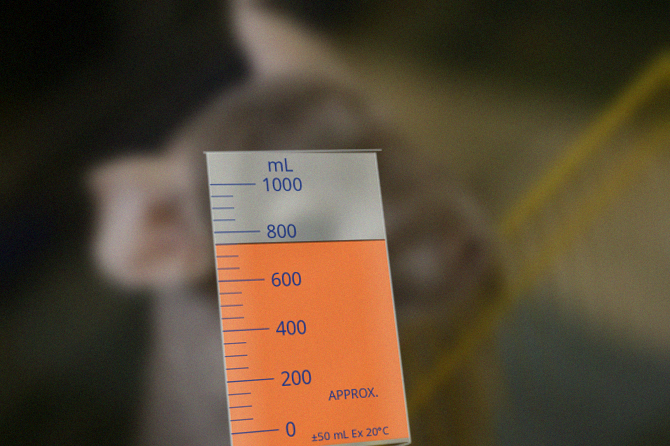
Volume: {"value": 750, "unit": "mL"}
